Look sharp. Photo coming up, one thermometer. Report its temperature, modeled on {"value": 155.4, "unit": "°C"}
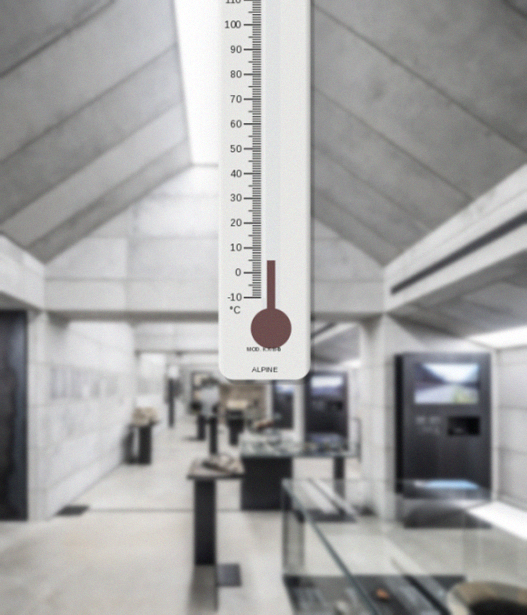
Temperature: {"value": 5, "unit": "°C"}
